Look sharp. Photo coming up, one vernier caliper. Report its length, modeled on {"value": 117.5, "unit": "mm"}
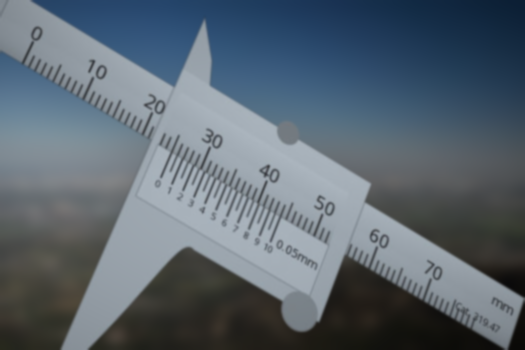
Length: {"value": 25.0, "unit": "mm"}
